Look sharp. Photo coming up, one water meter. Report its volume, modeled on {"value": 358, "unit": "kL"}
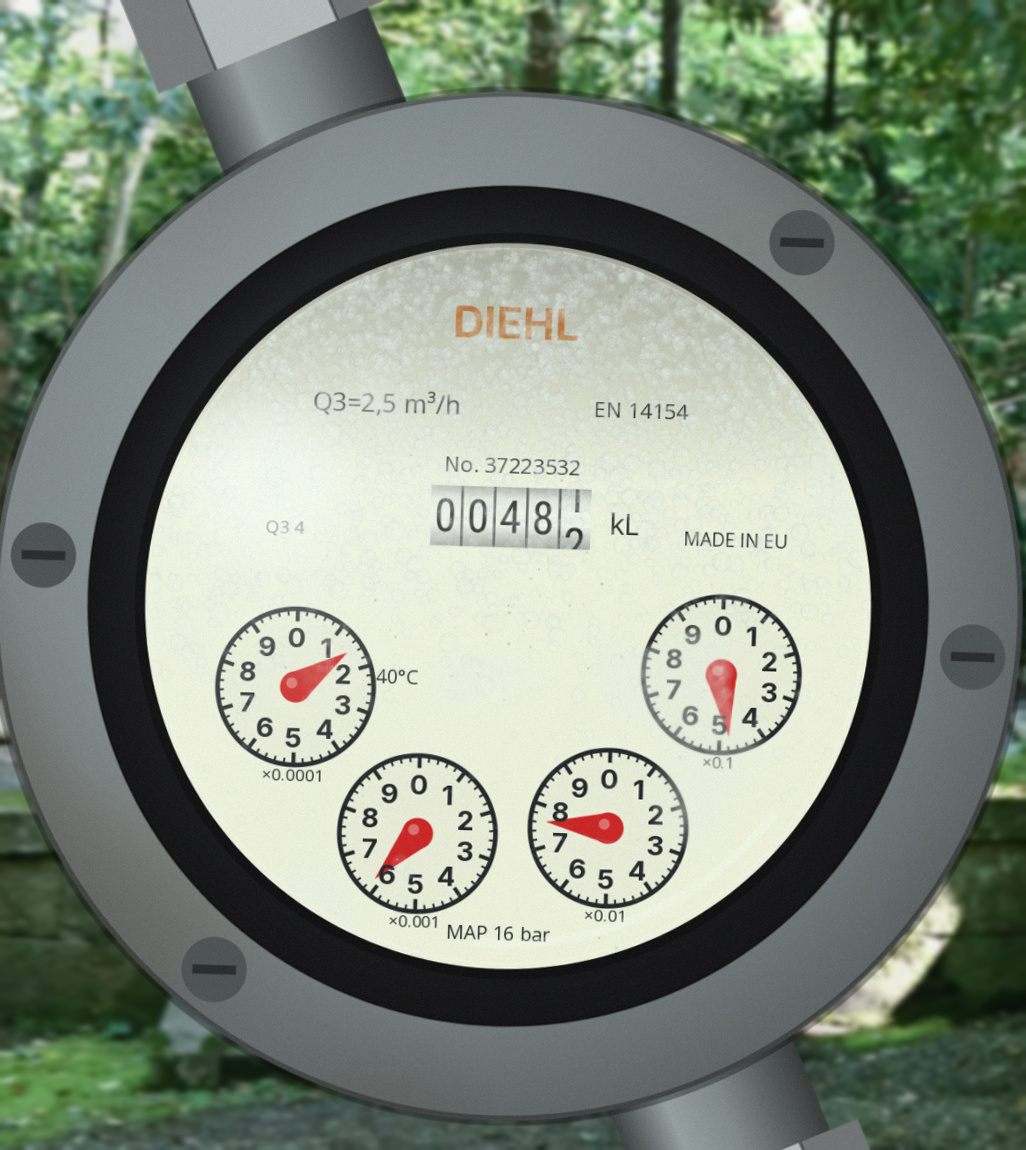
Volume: {"value": 481.4761, "unit": "kL"}
